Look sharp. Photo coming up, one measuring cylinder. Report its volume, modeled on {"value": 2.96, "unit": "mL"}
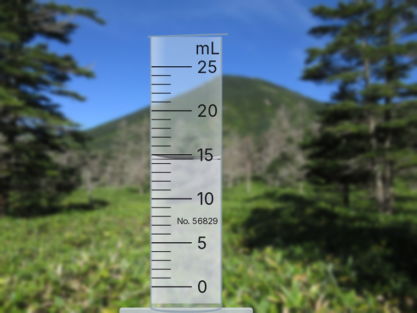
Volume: {"value": 14.5, "unit": "mL"}
